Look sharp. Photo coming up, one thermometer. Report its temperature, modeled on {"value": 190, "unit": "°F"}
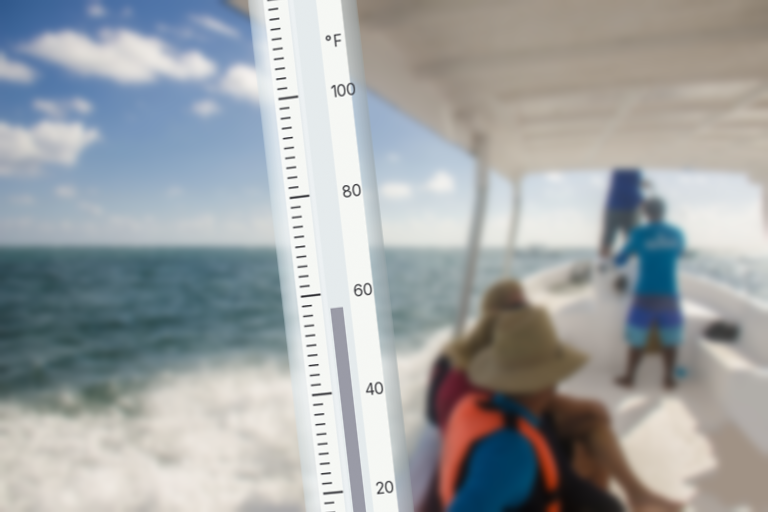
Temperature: {"value": 57, "unit": "°F"}
